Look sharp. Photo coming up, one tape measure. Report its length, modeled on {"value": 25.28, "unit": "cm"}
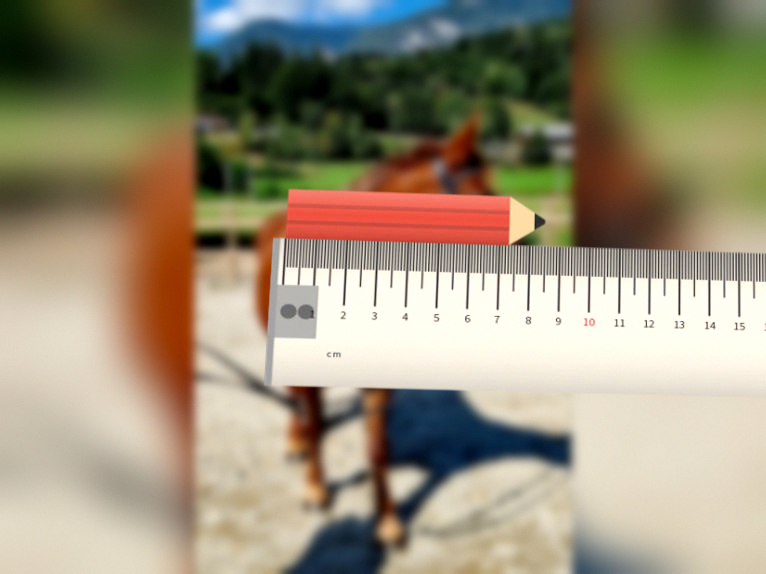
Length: {"value": 8.5, "unit": "cm"}
